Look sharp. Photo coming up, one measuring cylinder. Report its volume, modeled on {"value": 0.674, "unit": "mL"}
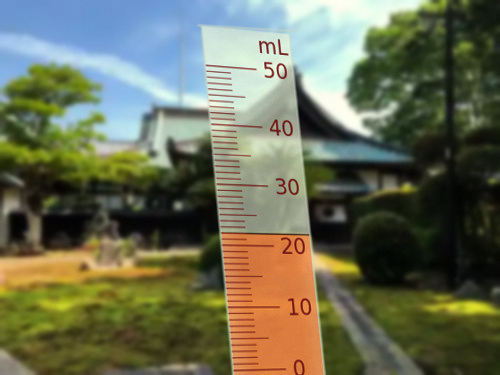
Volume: {"value": 22, "unit": "mL"}
